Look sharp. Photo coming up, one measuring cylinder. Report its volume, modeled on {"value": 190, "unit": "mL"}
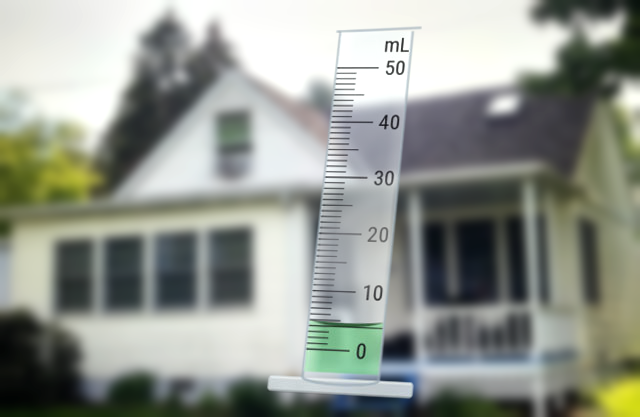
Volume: {"value": 4, "unit": "mL"}
